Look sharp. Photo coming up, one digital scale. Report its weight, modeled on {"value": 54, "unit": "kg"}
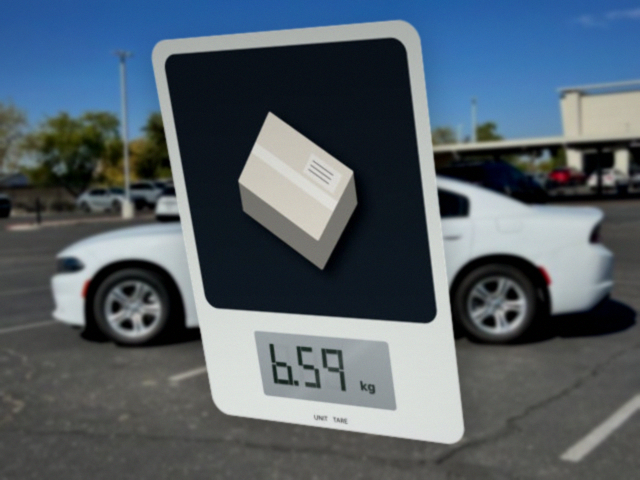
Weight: {"value": 6.59, "unit": "kg"}
